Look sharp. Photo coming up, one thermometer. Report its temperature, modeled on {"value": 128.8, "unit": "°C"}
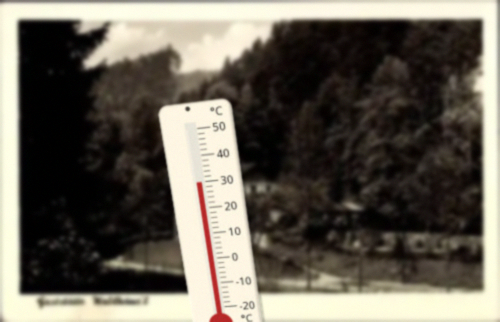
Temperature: {"value": 30, "unit": "°C"}
